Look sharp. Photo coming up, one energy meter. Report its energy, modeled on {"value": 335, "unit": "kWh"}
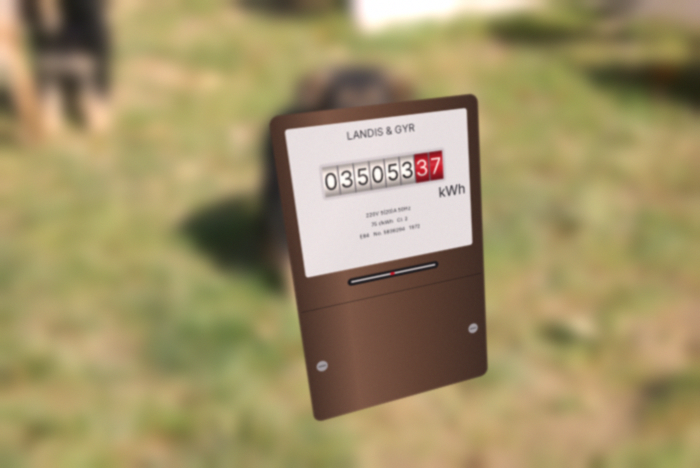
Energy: {"value": 35053.37, "unit": "kWh"}
